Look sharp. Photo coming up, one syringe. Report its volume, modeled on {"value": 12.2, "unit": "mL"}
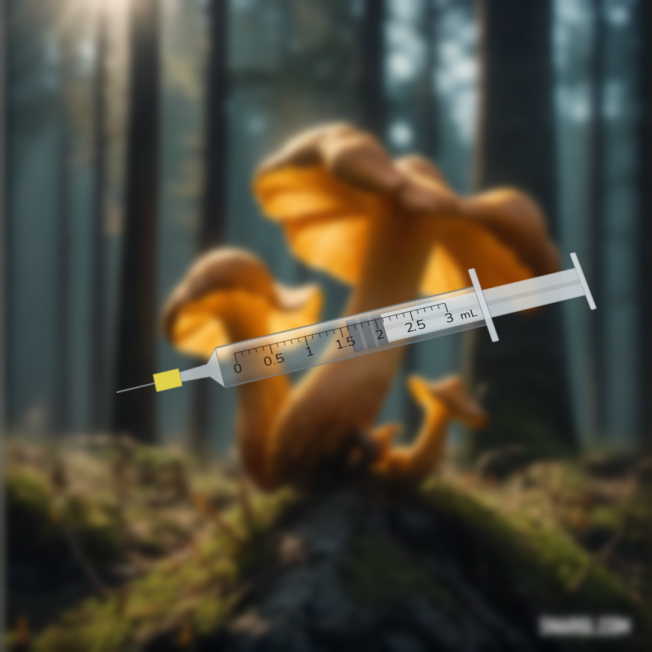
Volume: {"value": 1.6, "unit": "mL"}
